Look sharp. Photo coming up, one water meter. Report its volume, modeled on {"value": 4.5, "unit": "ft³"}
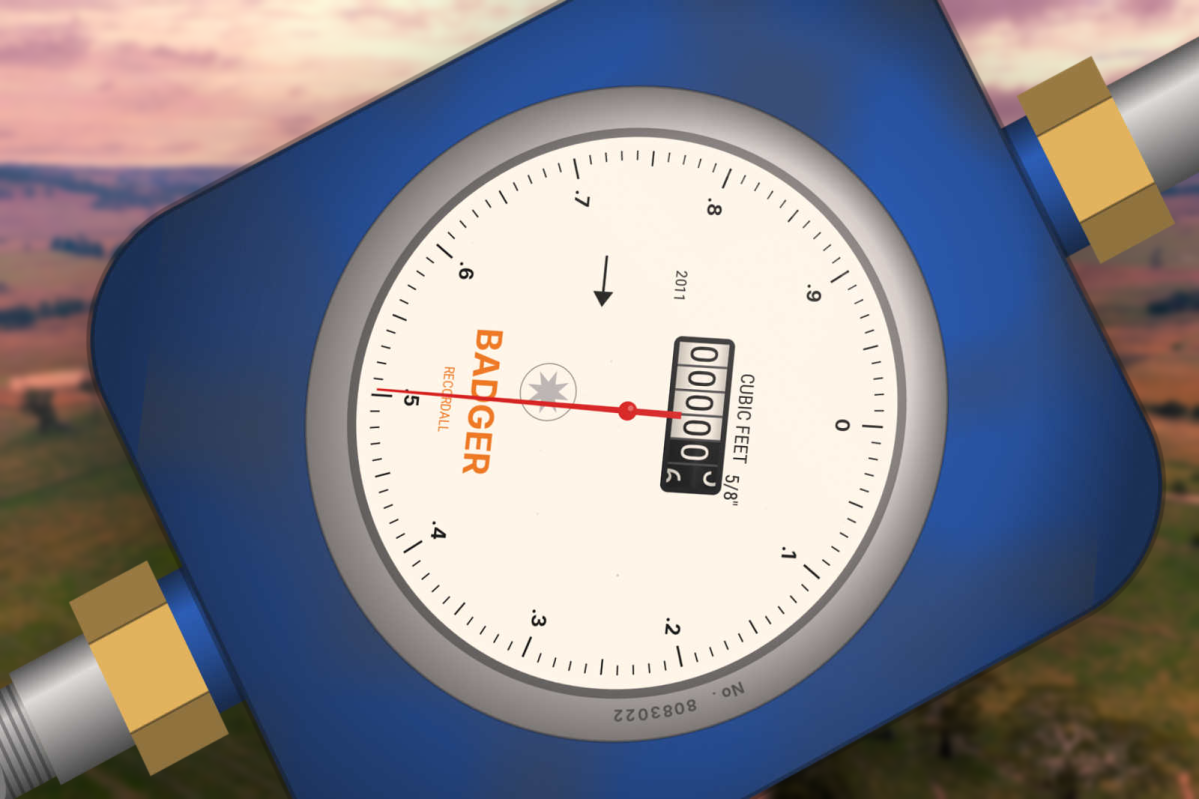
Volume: {"value": 5.50, "unit": "ft³"}
